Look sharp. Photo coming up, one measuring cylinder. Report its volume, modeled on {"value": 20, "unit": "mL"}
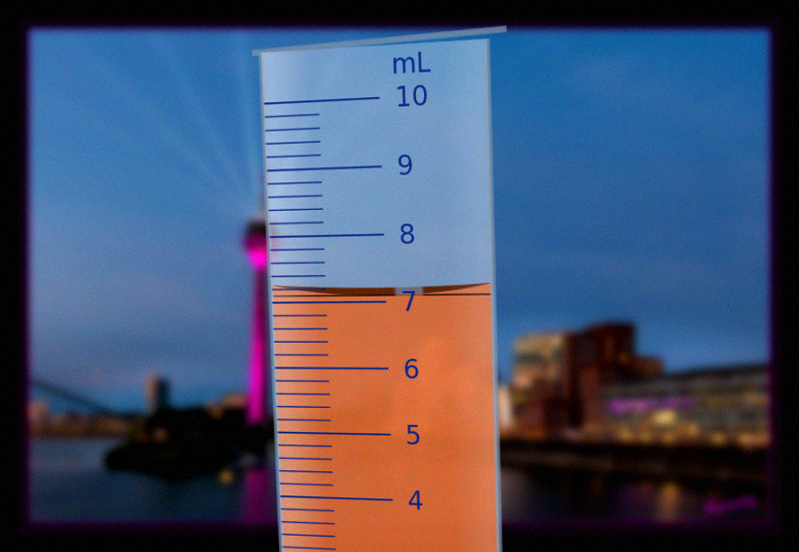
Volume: {"value": 7.1, "unit": "mL"}
